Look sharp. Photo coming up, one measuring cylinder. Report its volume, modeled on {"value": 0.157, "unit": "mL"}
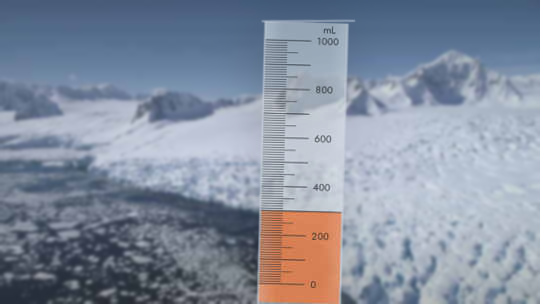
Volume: {"value": 300, "unit": "mL"}
